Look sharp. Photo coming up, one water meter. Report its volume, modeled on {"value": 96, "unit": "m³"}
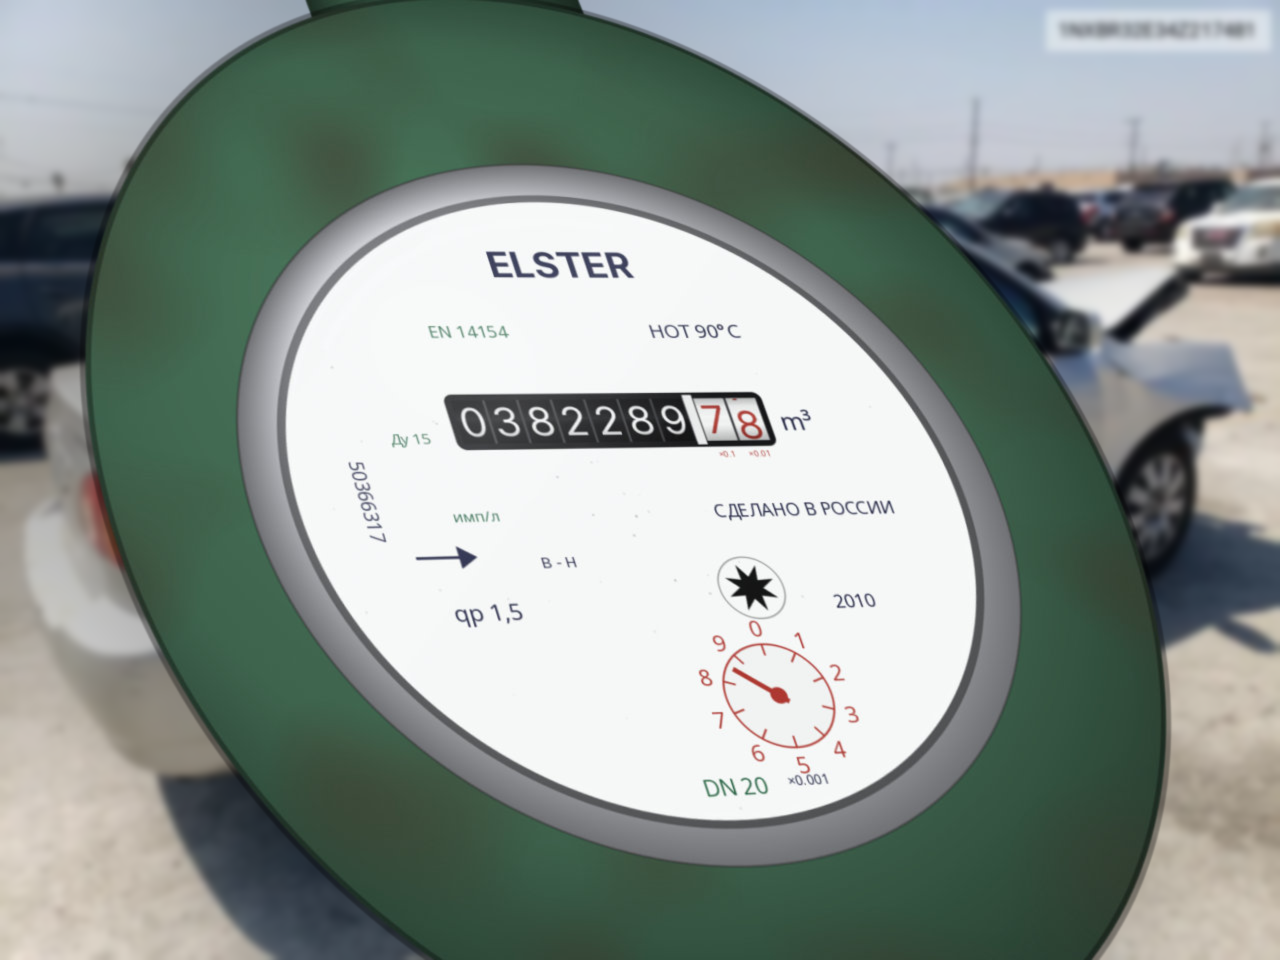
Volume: {"value": 382289.778, "unit": "m³"}
